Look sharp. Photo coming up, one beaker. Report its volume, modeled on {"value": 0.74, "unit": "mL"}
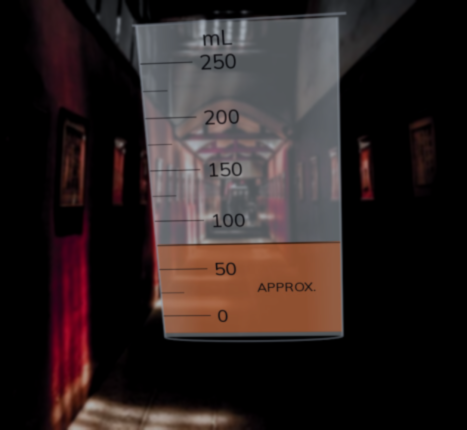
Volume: {"value": 75, "unit": "mL"}
